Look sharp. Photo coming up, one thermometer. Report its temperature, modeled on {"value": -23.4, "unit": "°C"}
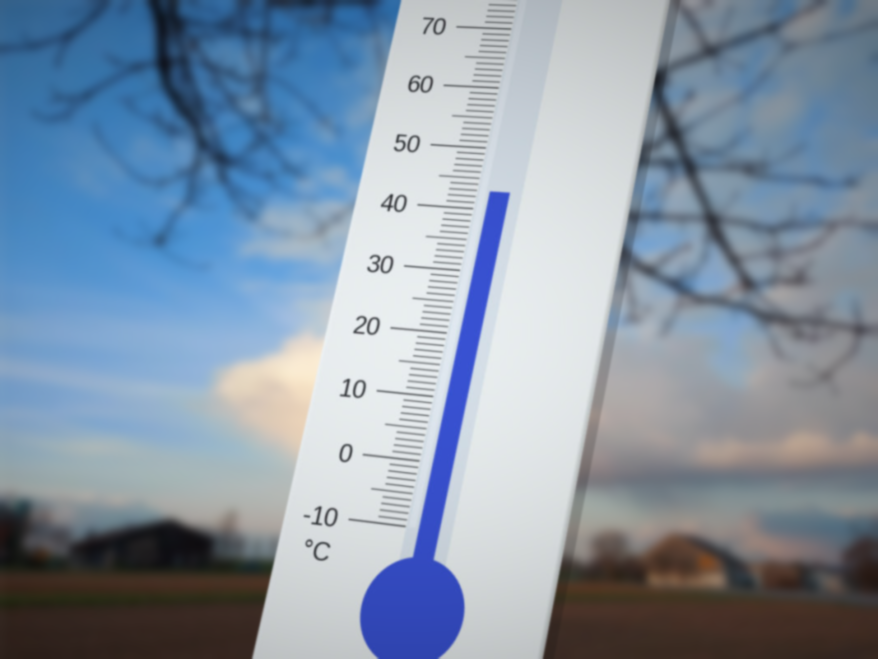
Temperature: {"value": 43, "unit": "°C"}
